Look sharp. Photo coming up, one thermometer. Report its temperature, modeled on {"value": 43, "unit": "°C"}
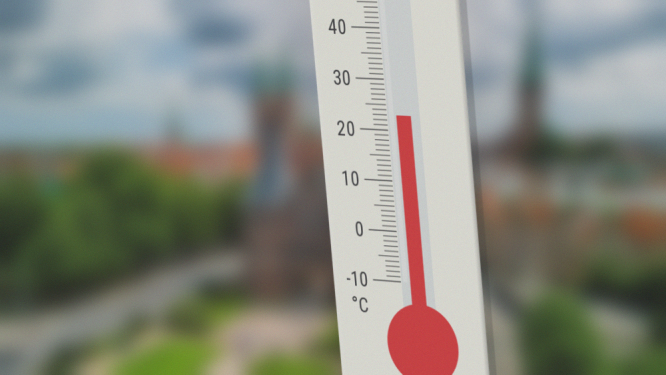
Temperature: {"value": 23, "unit": "°C"}
